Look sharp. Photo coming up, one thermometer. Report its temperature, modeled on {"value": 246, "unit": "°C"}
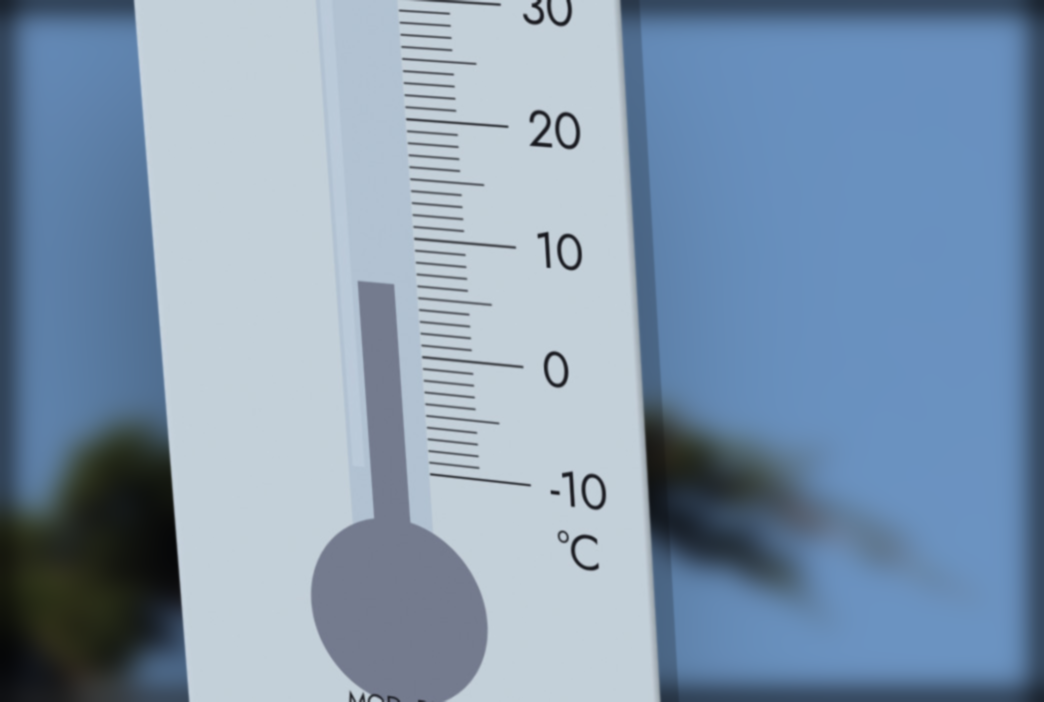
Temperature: {"value": 6, "unit": "°C"}
